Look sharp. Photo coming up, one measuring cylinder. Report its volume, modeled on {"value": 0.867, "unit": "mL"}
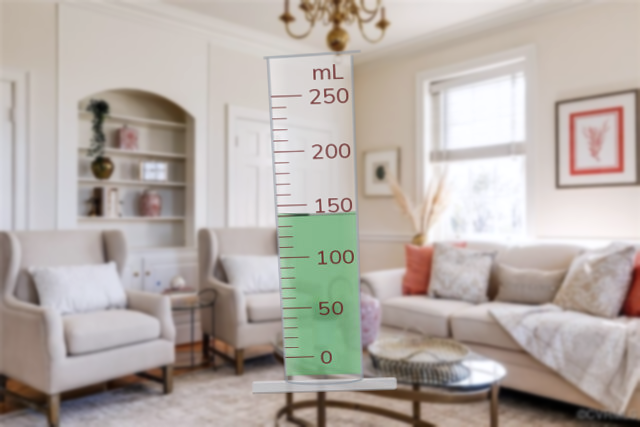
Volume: {"value": 140, "unit": "mL"}
